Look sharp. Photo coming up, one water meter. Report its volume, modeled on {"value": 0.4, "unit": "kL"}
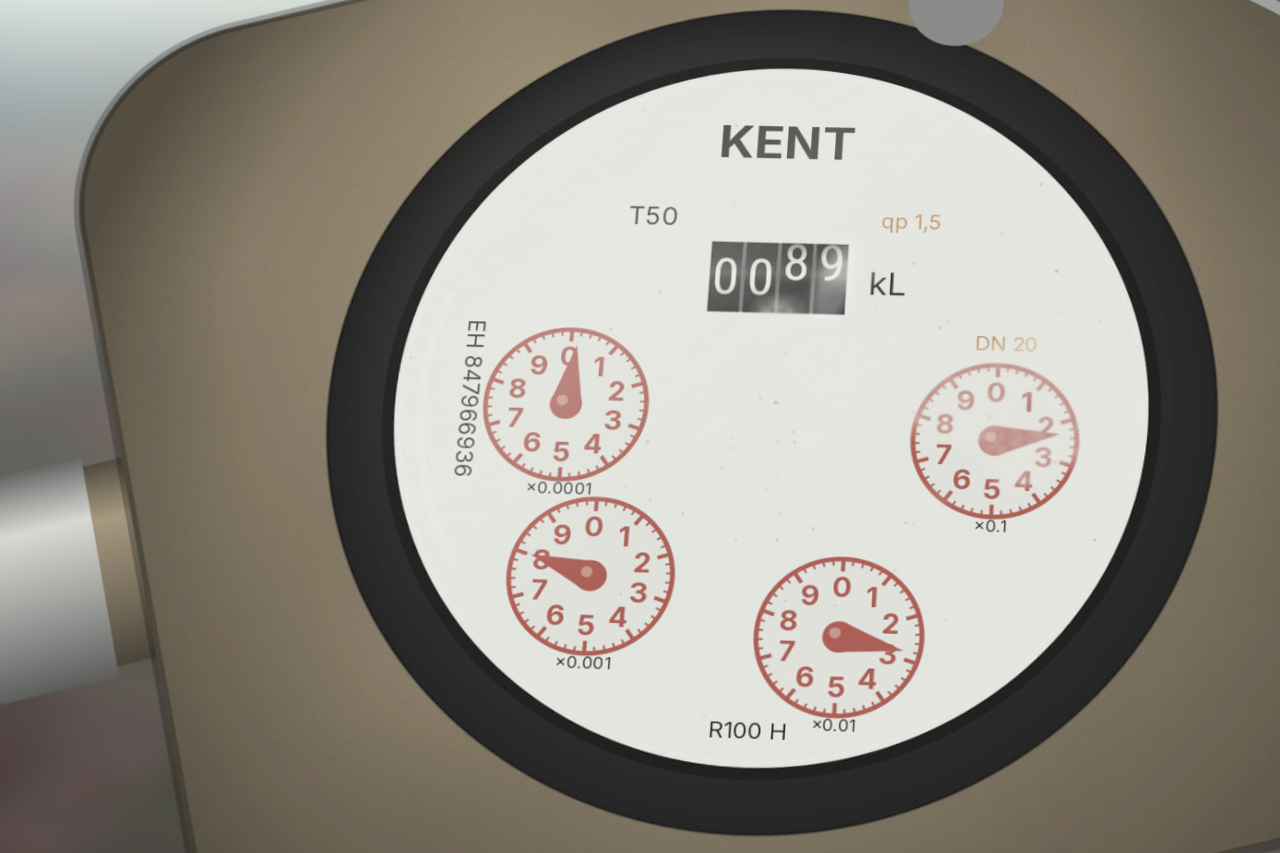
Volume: {"value": 89.2280, "unit": "kL"}
